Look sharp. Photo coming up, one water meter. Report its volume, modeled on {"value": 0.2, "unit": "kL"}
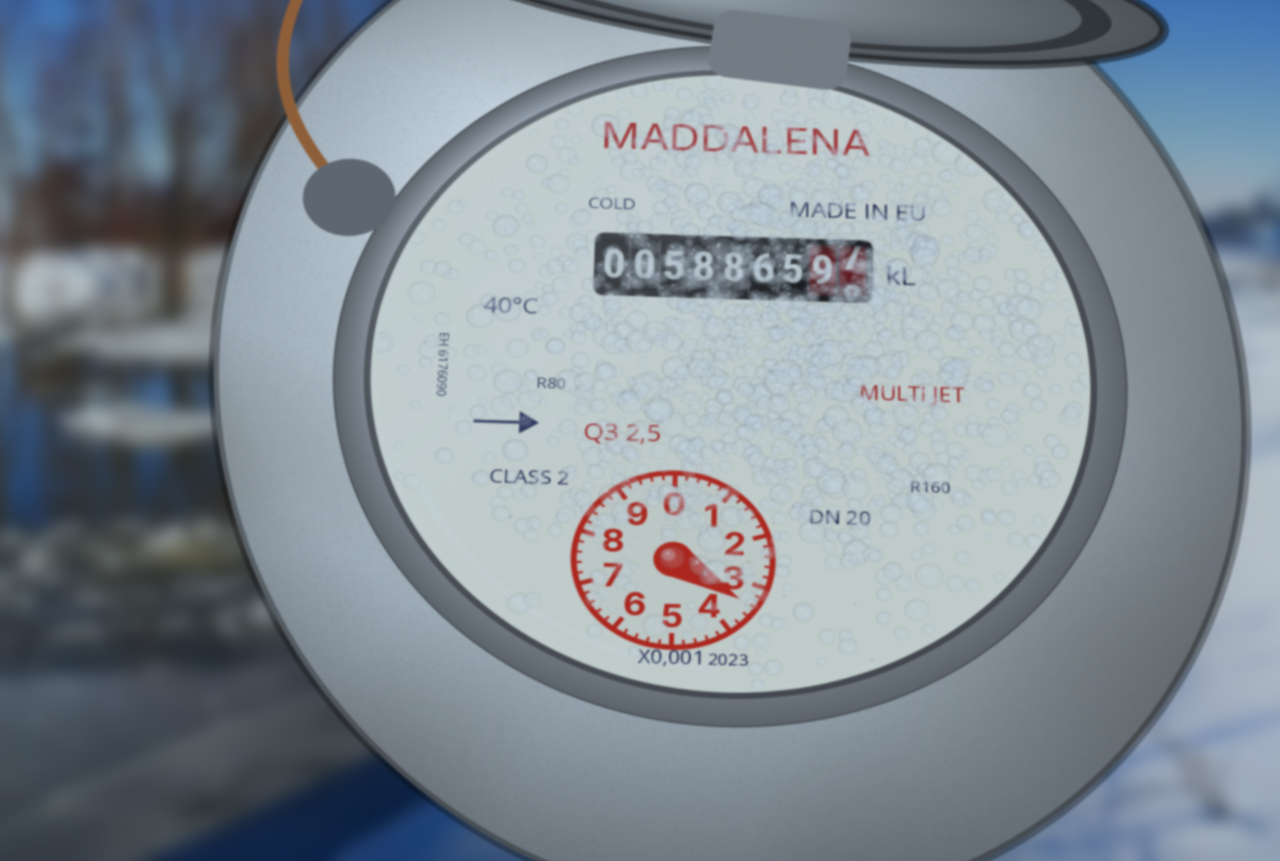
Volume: {"value": 58865.973, "unit": "kL"}
